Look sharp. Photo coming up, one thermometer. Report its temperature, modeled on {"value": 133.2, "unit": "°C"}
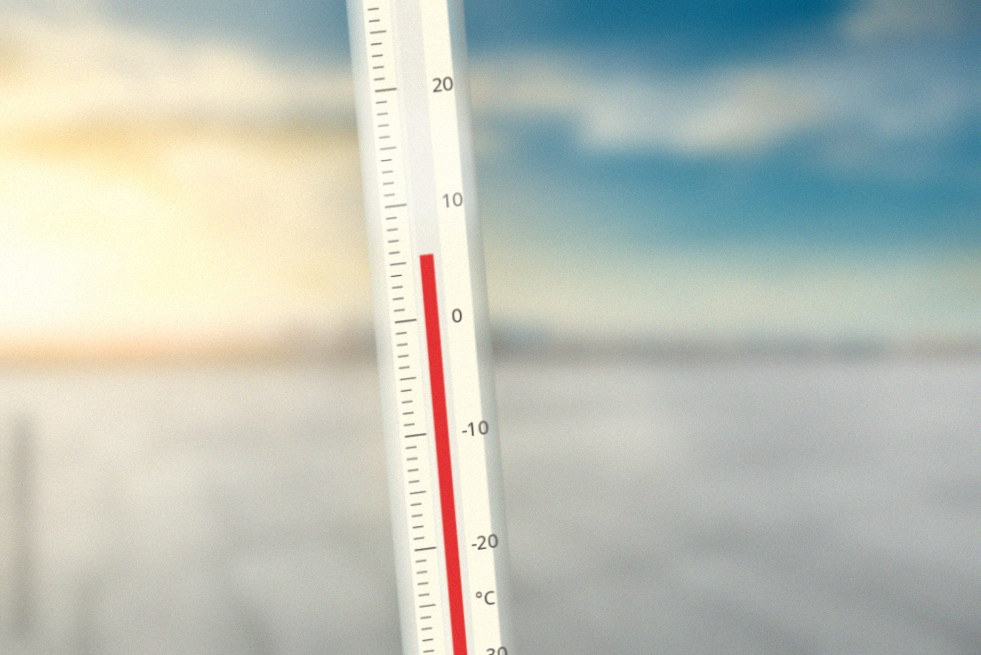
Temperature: {"value": 5.5, "unit": "°C"}
